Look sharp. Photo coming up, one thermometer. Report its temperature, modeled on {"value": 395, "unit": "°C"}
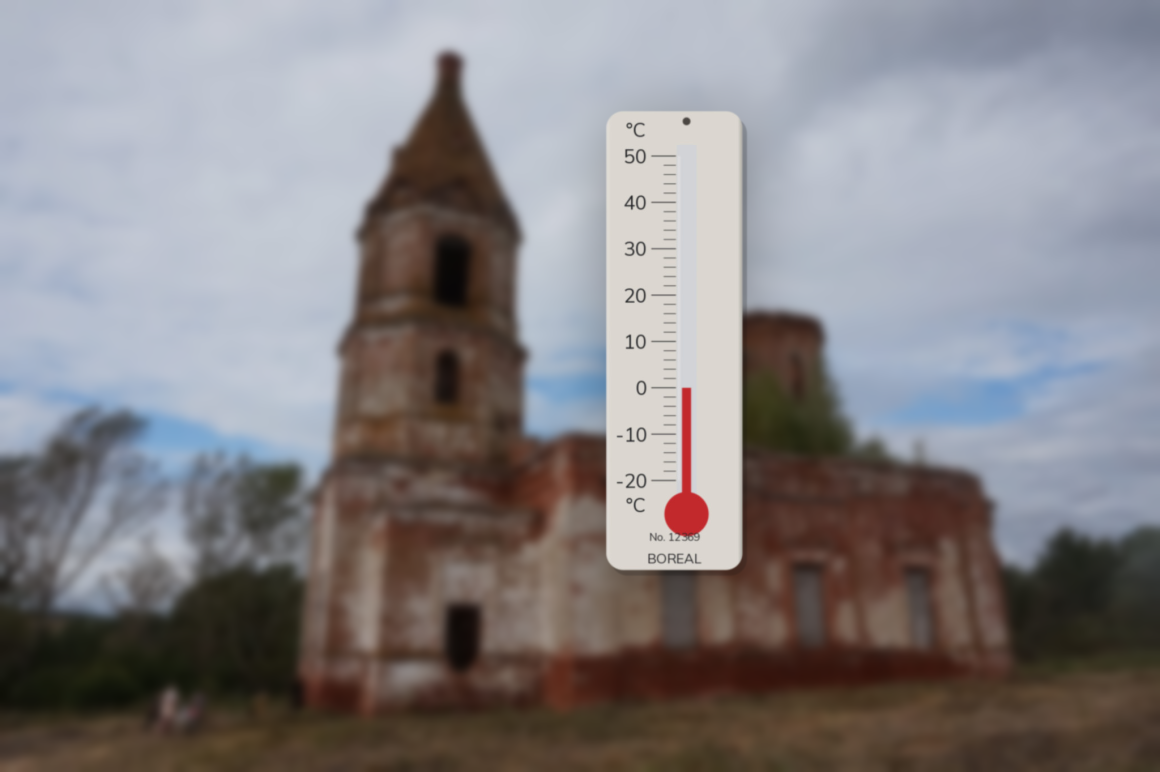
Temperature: {"value": 0, "unit": "°C"}
